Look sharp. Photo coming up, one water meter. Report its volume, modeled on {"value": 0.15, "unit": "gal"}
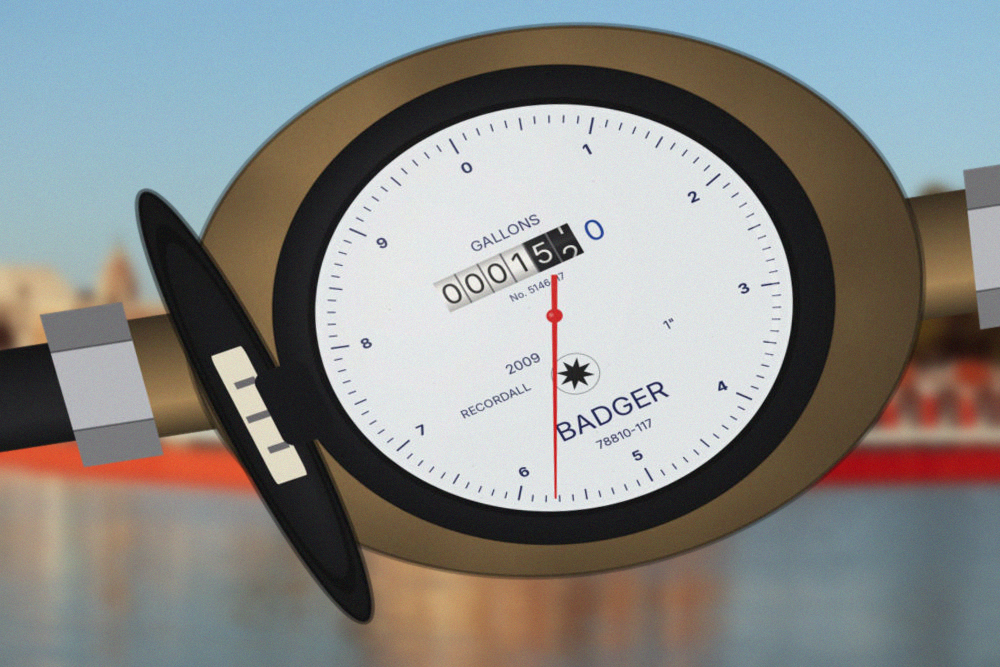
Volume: {"value": 1515.7, "unit": "gal"}
